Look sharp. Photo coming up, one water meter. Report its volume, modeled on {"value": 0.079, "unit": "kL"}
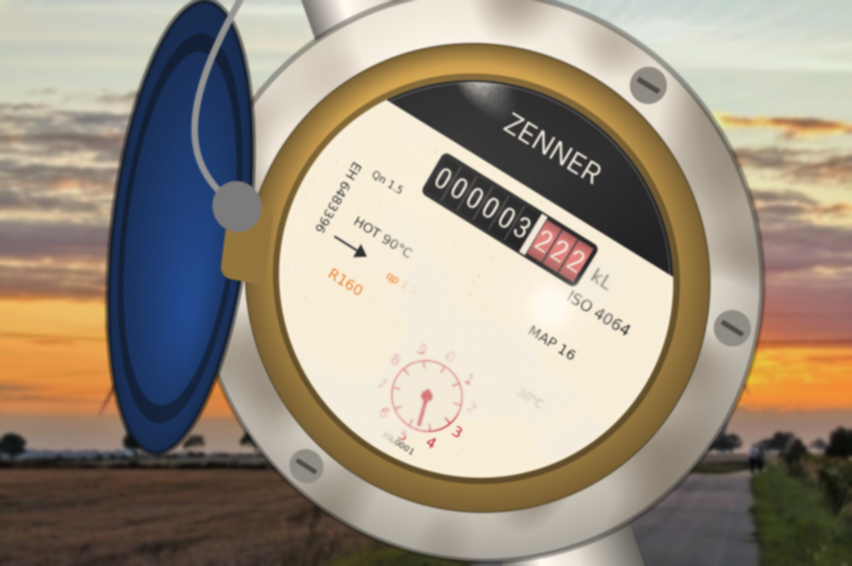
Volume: {"value": 3.2224, "unit": "kL"}
